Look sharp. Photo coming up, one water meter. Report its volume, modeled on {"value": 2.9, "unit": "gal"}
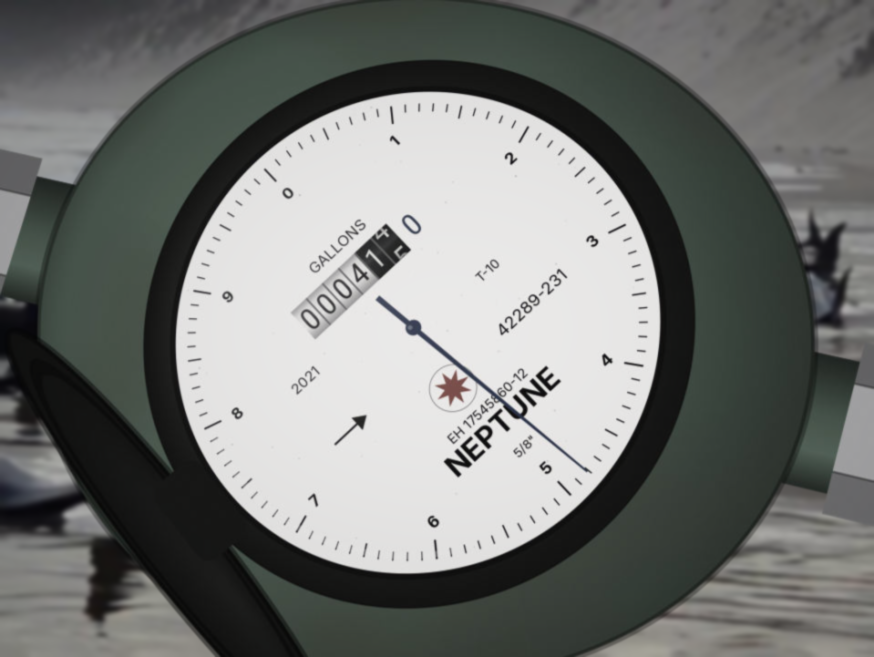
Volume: {"value": 4144.8, "unit": "gal"}
